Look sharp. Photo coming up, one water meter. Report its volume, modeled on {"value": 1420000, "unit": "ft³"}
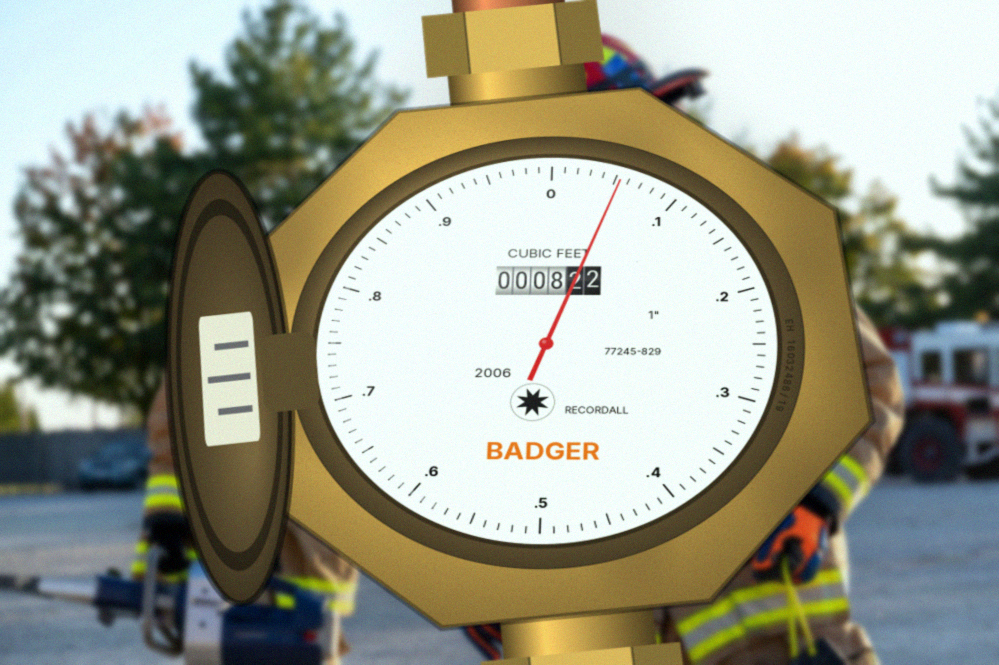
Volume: {"value": 822.05, "unit": "ft³"}
